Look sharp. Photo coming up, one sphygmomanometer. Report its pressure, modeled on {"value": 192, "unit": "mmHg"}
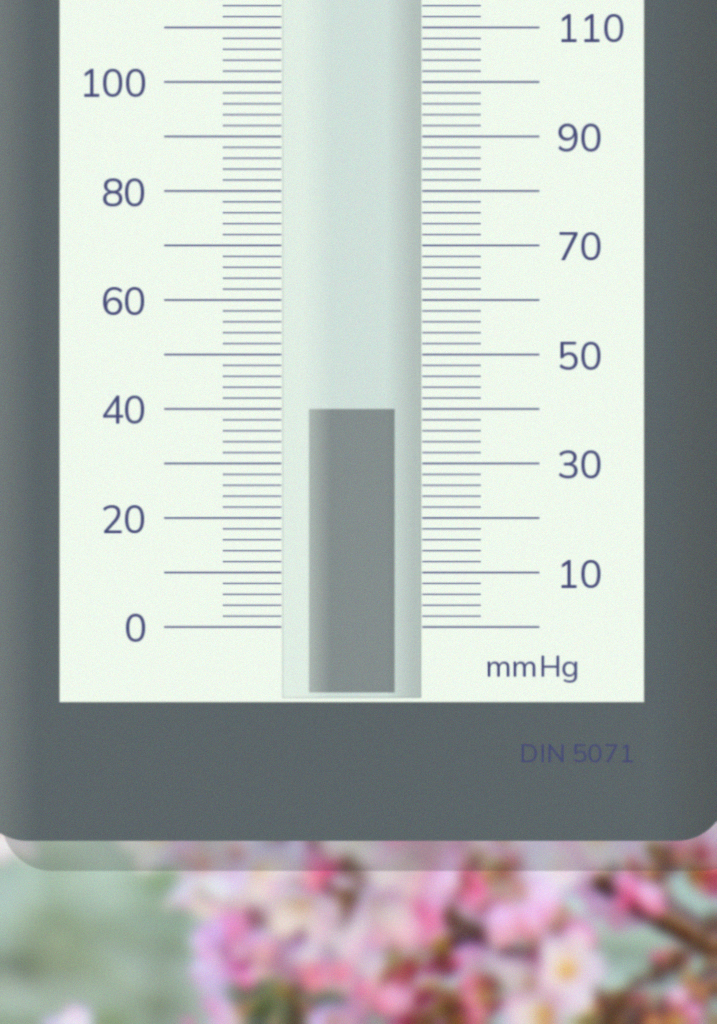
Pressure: {"value": 40, "unit": "mmHg"}
